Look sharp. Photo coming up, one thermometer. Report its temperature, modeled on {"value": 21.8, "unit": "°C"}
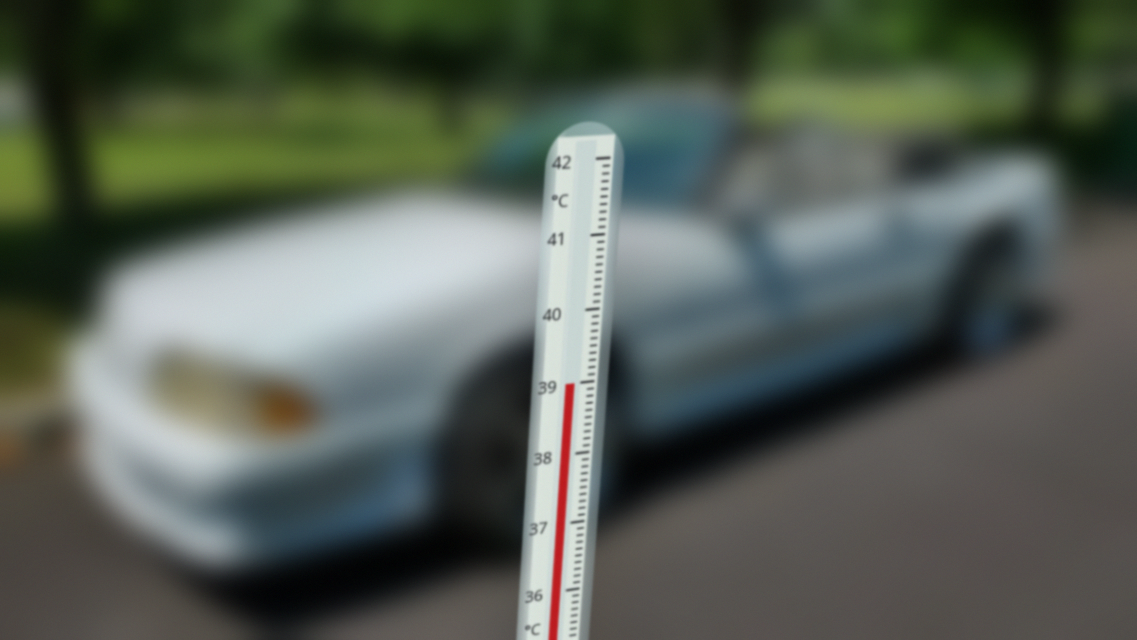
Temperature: {"value": 39, "unit": "°C"}
